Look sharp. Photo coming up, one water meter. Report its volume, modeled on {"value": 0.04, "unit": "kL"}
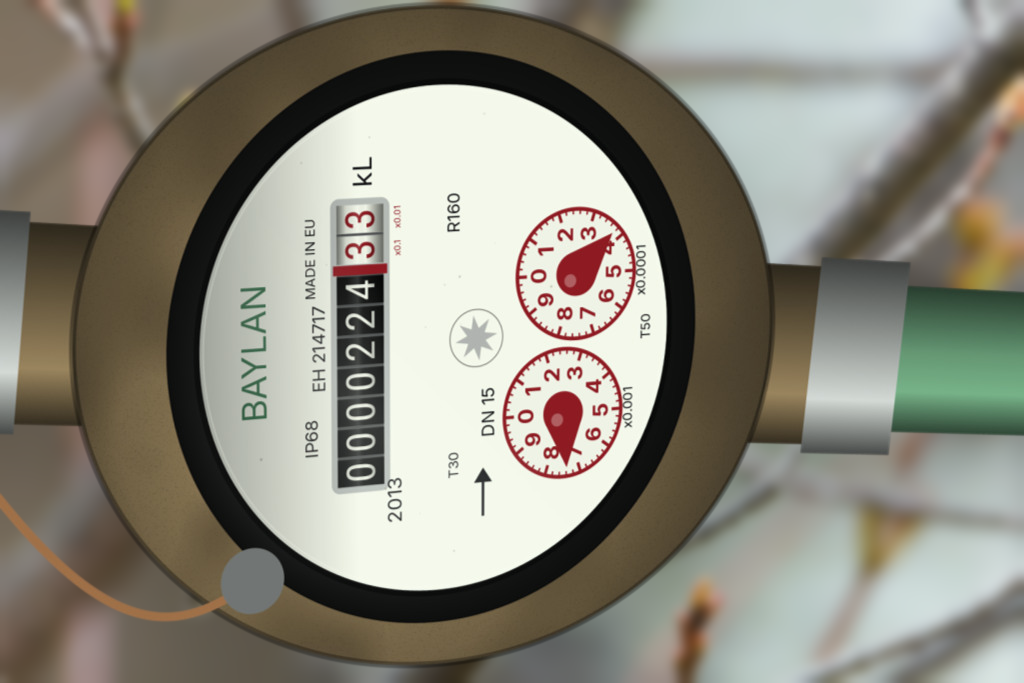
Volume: {"value": 224.3373, "unit": "kL"}
